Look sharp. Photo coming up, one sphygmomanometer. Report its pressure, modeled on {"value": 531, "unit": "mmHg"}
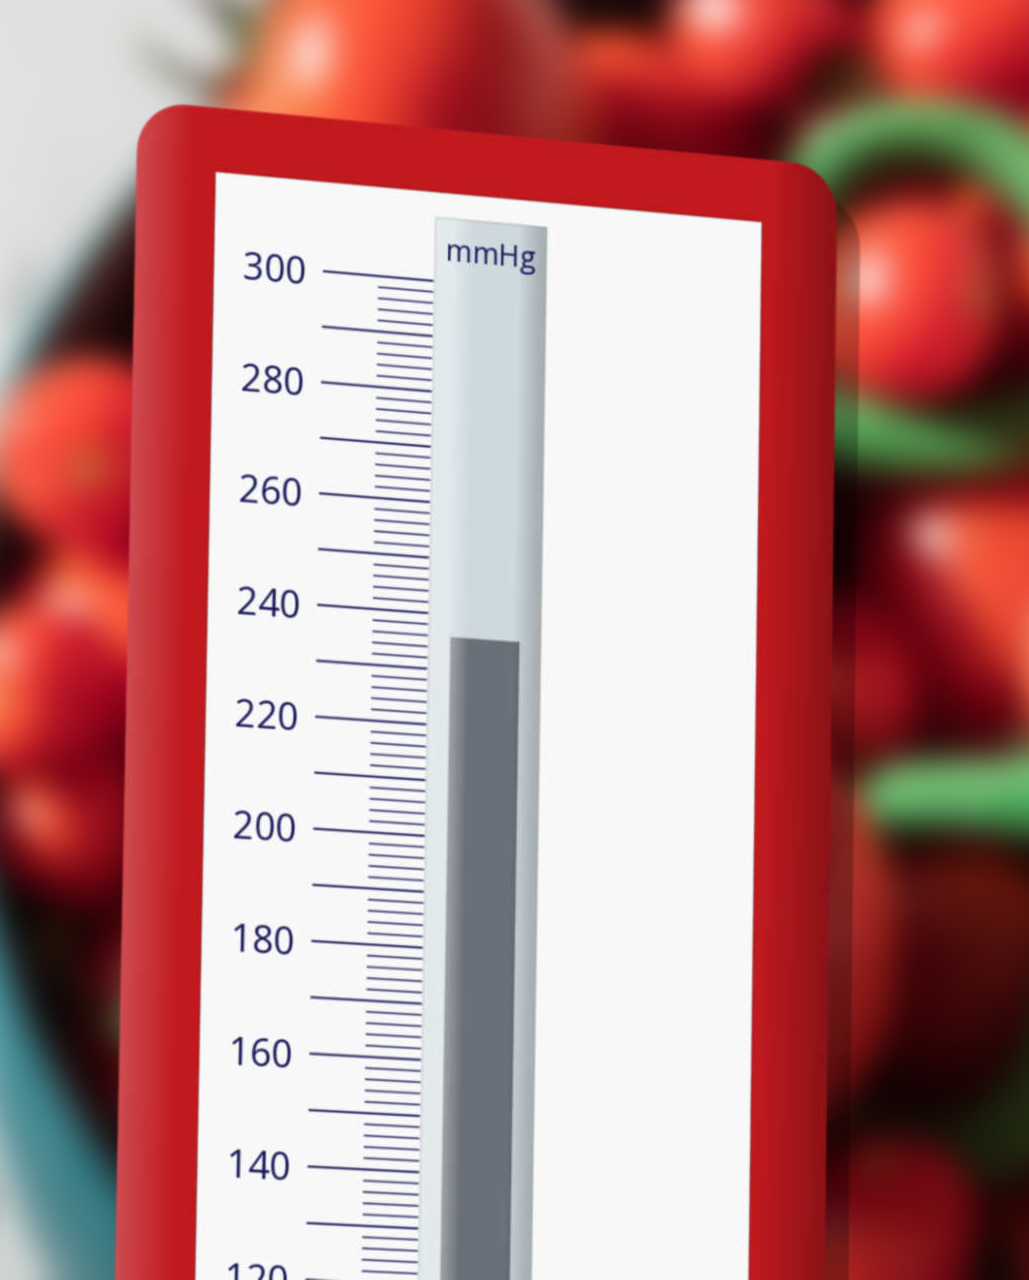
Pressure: {"value": 236, "unit": "mmHg"}
